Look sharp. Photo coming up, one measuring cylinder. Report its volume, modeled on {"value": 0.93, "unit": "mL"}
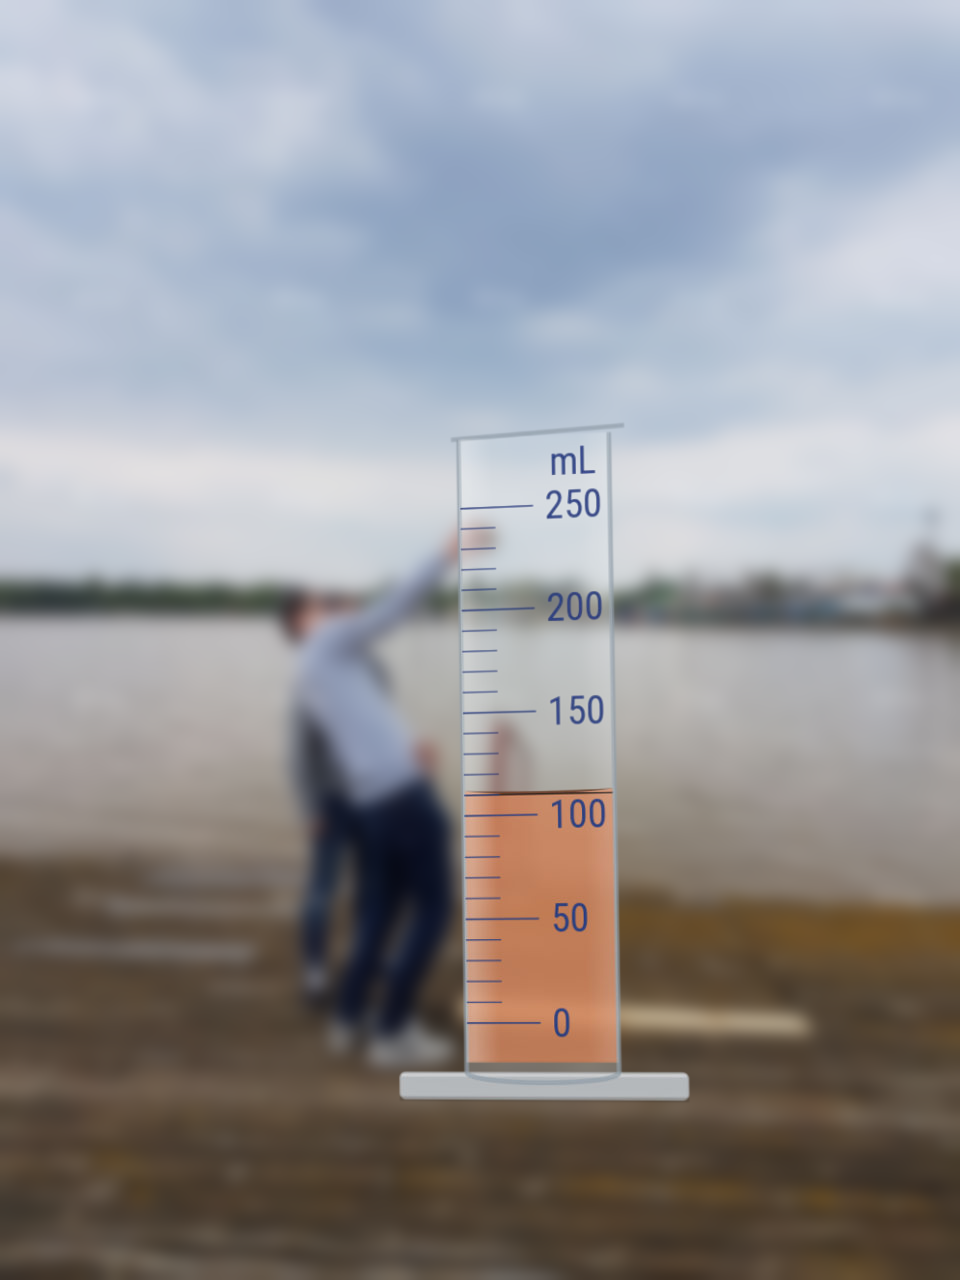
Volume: {"value": 110, "unit": "mL"}
